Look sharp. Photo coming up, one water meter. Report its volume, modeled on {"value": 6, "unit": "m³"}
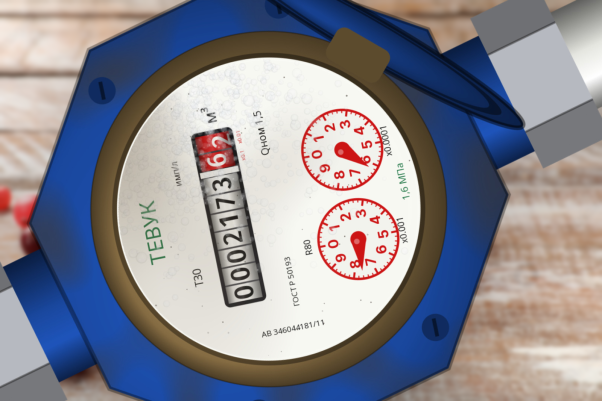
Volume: {"value": 2173.6176, "unit": "m³"}
